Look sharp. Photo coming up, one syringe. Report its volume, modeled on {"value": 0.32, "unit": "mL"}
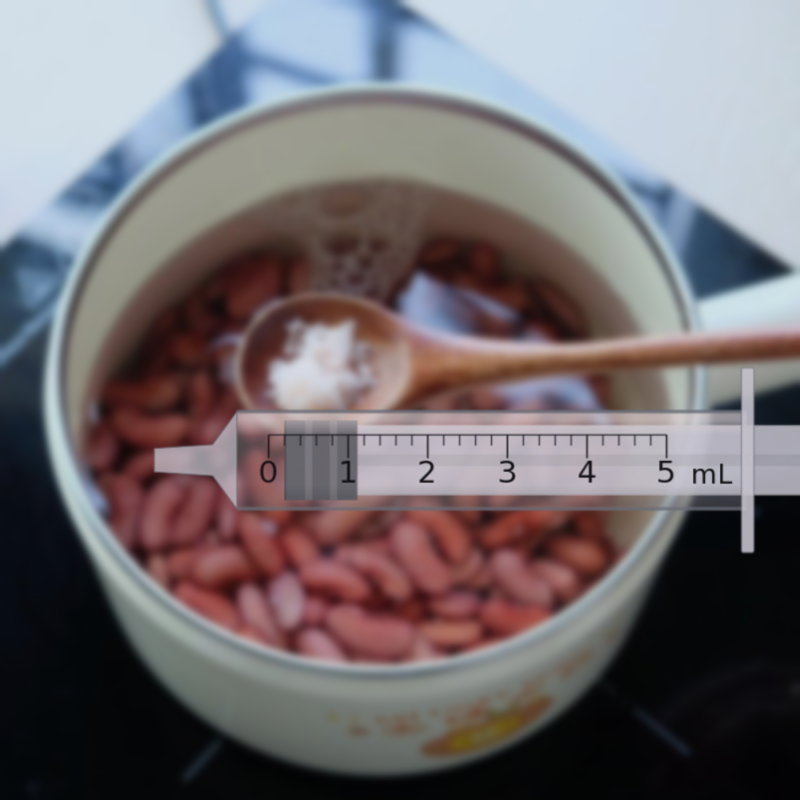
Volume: {"value": 0.2, "unit": "mL"}
